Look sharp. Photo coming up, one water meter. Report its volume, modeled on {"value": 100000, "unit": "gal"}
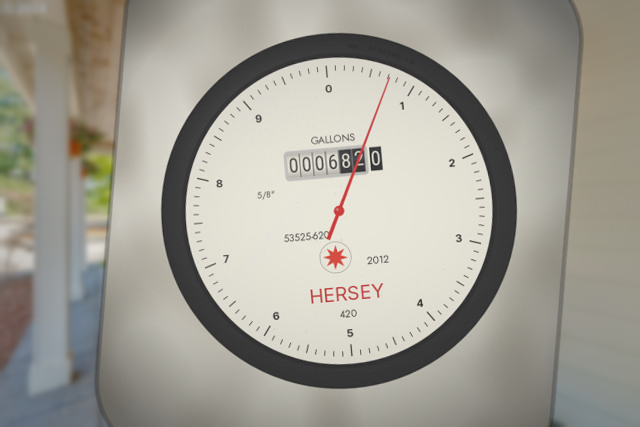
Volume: {"value": 6820.7, "unit": "gal"}
